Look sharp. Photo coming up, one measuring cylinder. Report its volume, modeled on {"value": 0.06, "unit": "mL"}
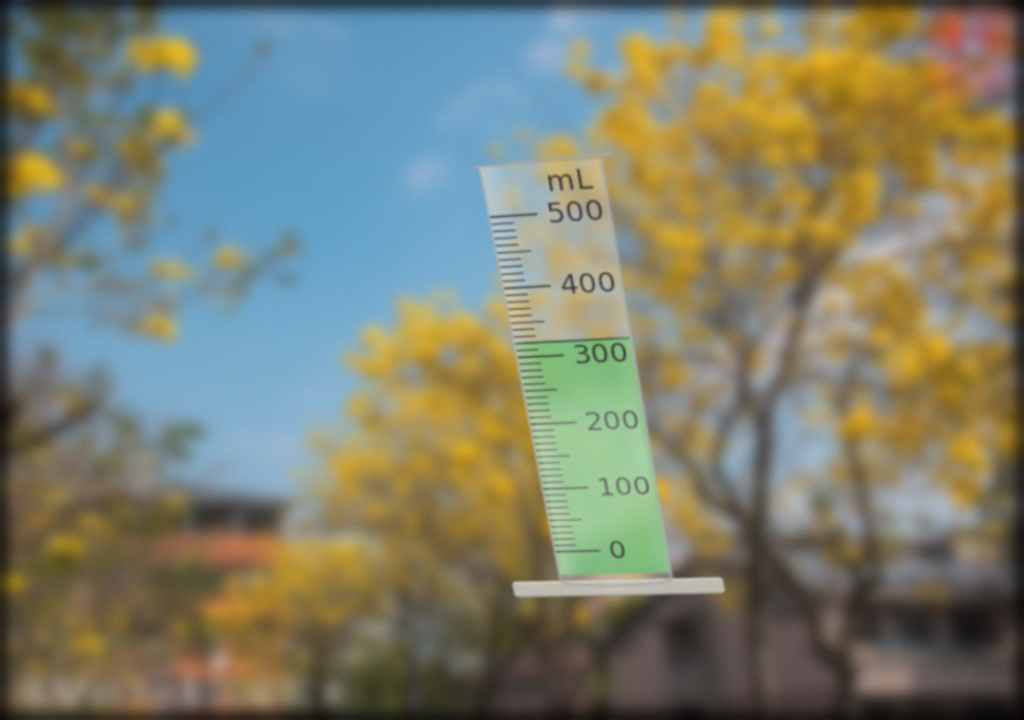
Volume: {"value": 320, "unit": "mL"}
